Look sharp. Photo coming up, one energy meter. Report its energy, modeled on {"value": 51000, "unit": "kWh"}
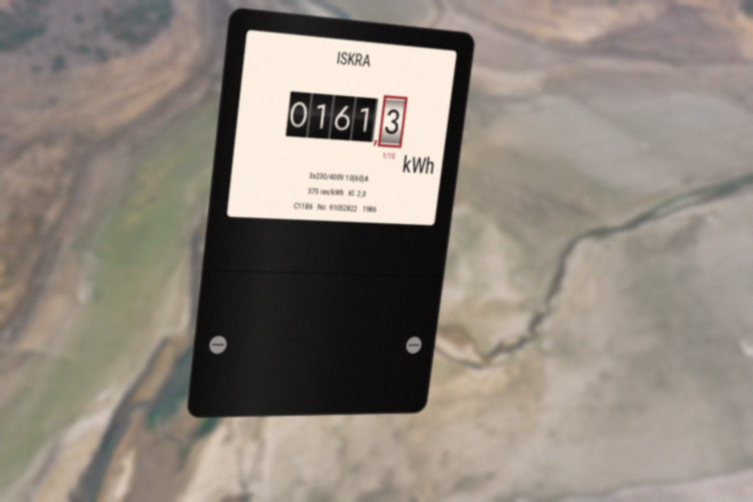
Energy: {"value": 161.3, "unit": "kWh"}
